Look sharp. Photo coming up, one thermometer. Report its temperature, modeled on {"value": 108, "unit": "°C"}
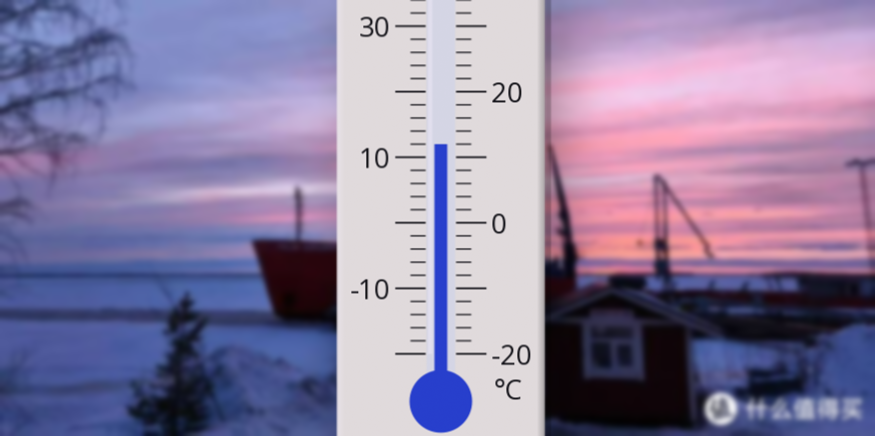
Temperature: {"value": 12, "unit": "°C"}
